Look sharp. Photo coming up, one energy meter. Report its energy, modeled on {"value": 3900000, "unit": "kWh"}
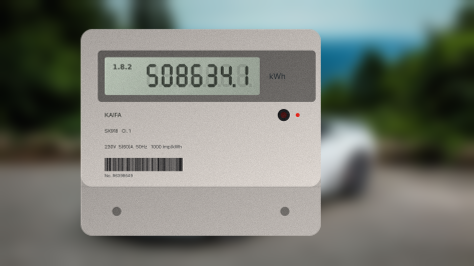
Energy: {"value": 508634.1, "unit": "kWh"}
